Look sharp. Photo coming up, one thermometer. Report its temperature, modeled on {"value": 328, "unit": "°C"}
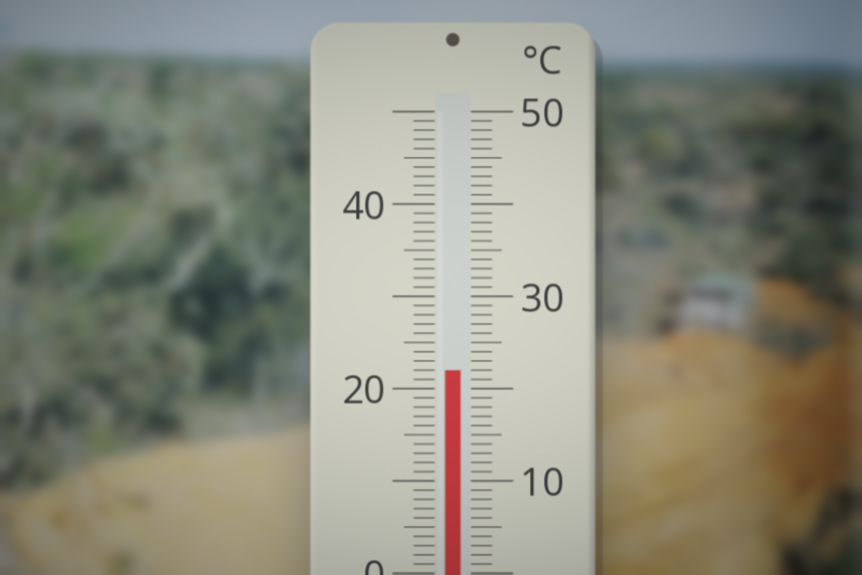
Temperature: {"value": 22, "unit": "°C"}
